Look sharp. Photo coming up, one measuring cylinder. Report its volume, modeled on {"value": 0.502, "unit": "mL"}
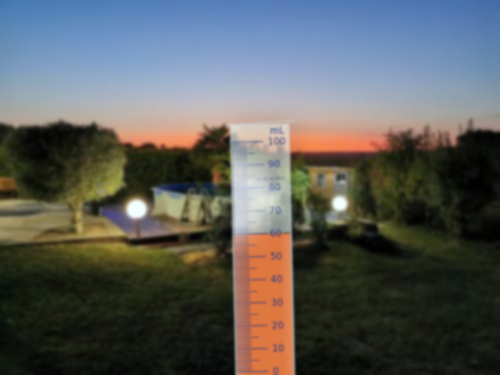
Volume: {"value": 60, "unit": "mL"}
